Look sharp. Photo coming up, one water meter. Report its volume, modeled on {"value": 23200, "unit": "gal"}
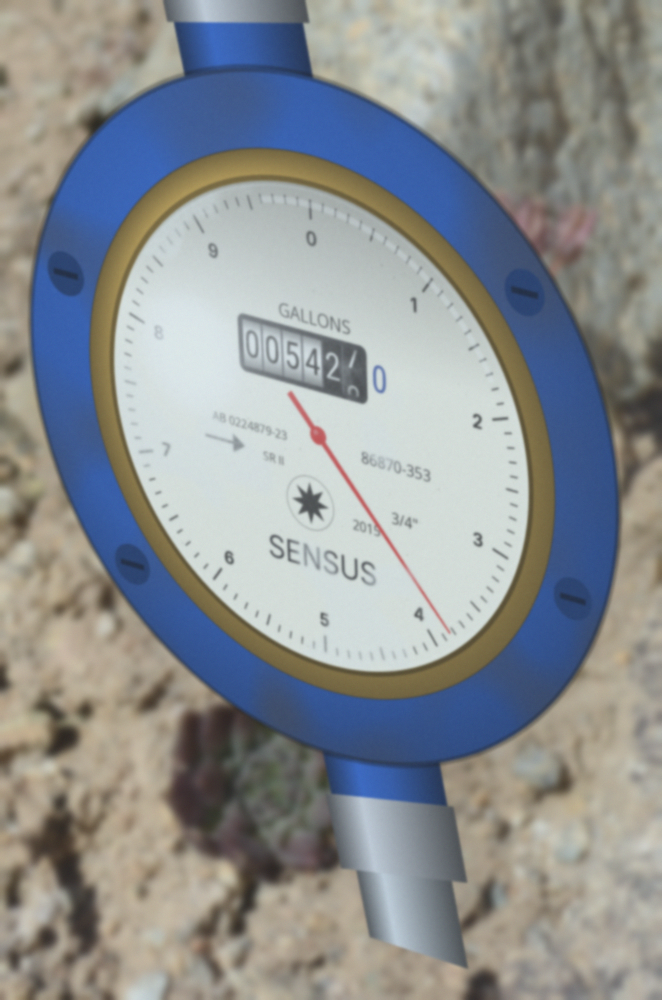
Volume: {"value": 54273.8, "unit": "gal"}
